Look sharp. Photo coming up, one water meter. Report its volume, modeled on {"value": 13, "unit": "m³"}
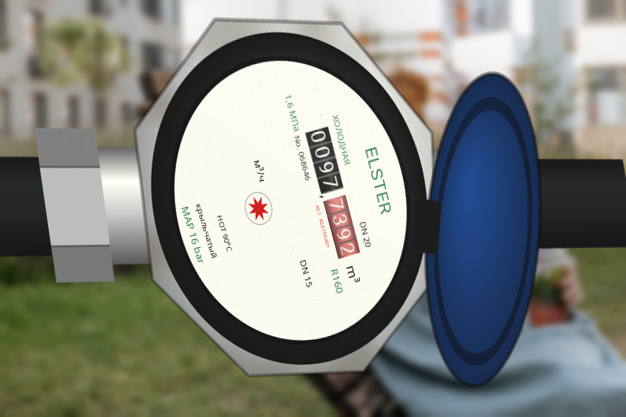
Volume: {"value": 97.7392, "unit": "m³"}
